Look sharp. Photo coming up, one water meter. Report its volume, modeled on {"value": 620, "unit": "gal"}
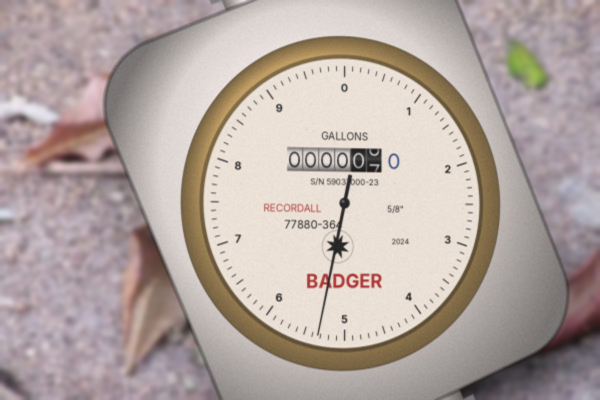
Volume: {"value": 65.3, "unit": "gal"}
